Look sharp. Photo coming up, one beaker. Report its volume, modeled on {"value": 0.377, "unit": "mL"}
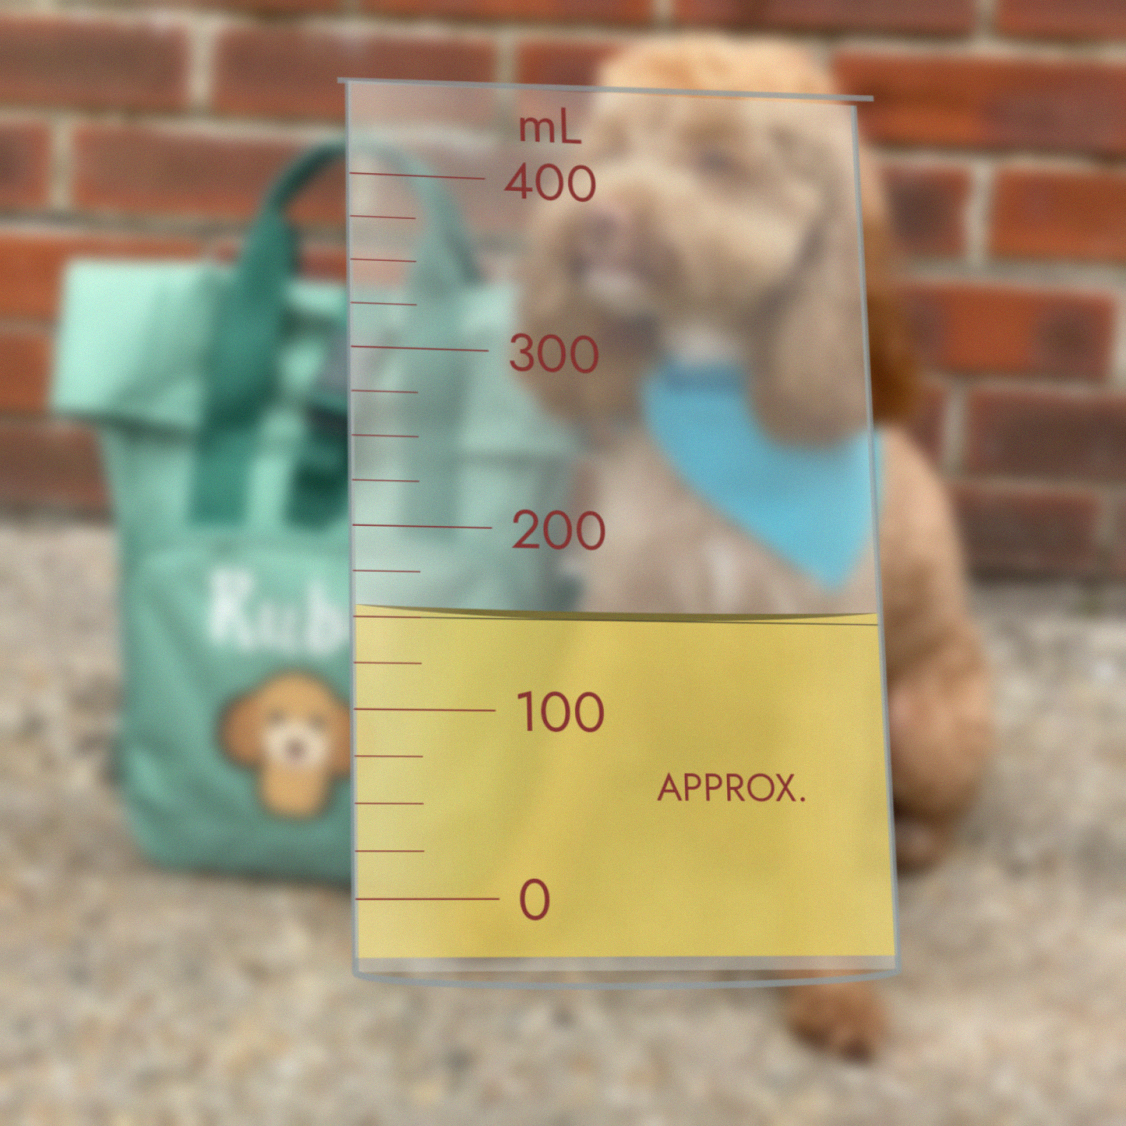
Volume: {"value": 150, "unit": "mL"}
